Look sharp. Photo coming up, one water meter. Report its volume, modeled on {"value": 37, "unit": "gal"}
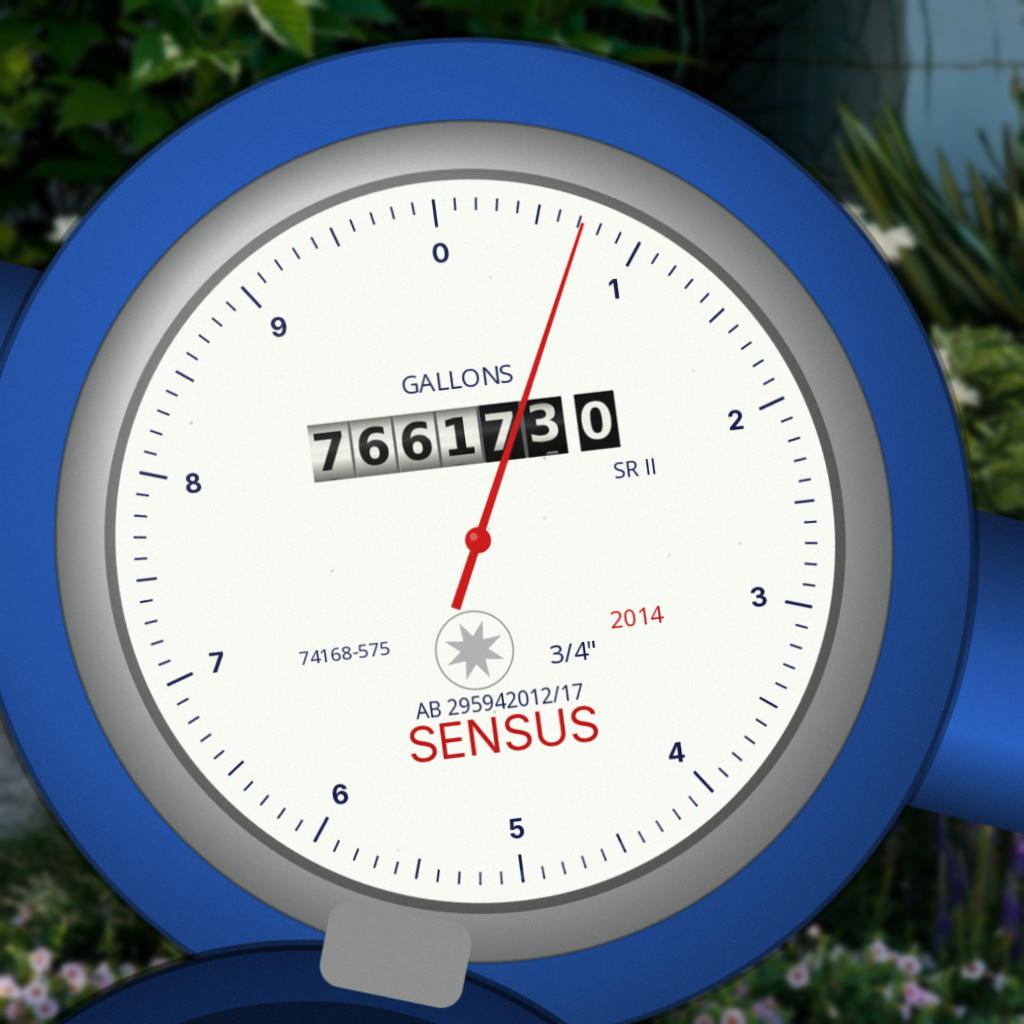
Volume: {"value": 7661730.7, "unit": "gal"}
